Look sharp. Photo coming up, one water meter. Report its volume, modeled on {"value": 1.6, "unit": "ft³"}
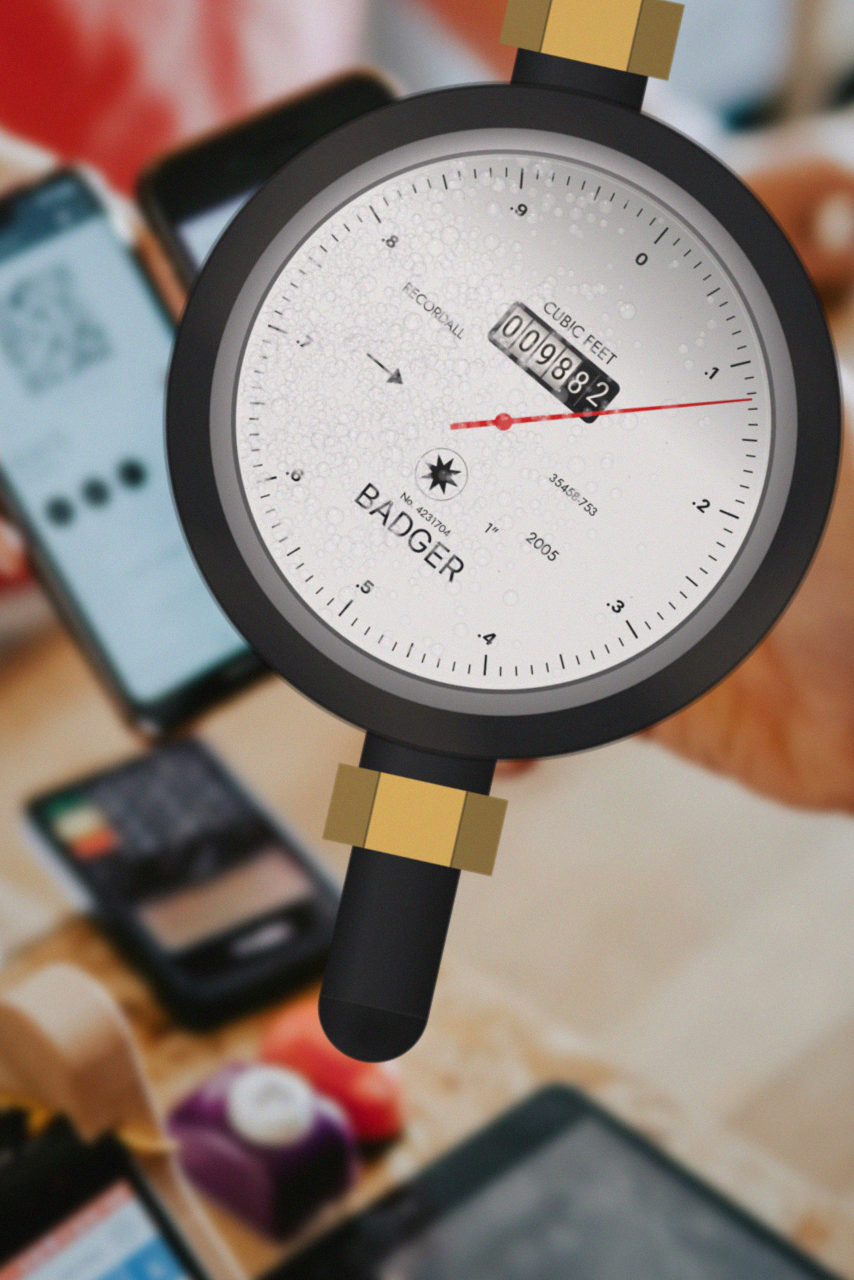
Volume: {"value": 9882.12, "unit": "ft³"}
